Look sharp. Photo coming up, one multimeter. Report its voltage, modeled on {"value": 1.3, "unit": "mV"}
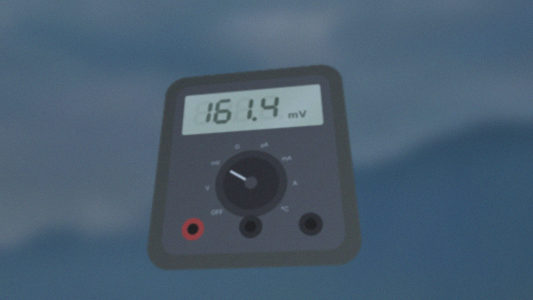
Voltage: {"value": 161.4, "unit": "mV"}
